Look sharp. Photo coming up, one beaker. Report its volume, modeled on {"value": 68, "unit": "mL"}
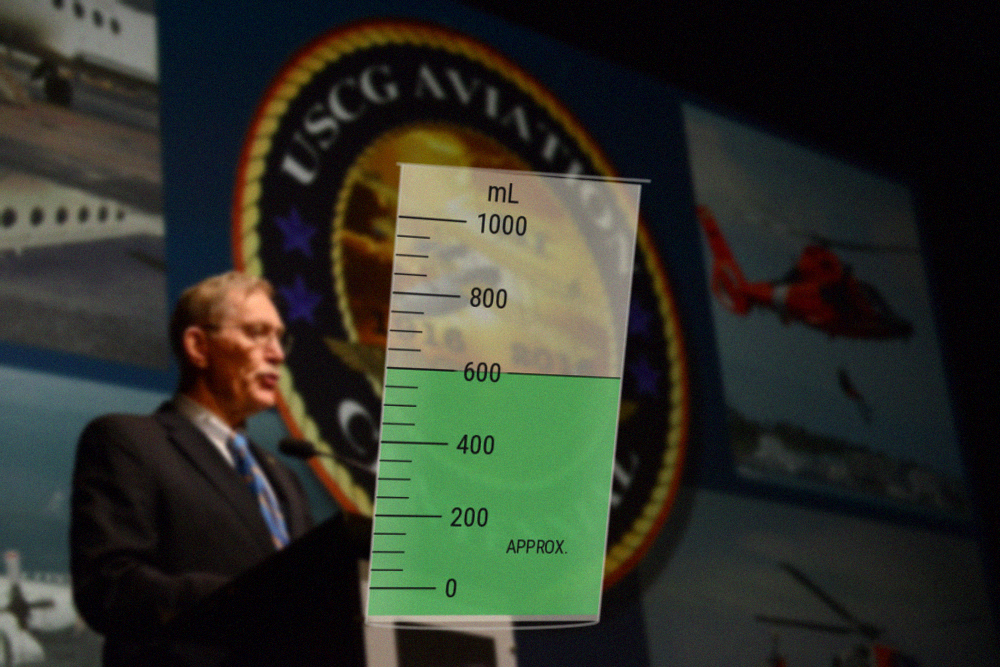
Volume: {"value": 600, "unit": "mL"}
